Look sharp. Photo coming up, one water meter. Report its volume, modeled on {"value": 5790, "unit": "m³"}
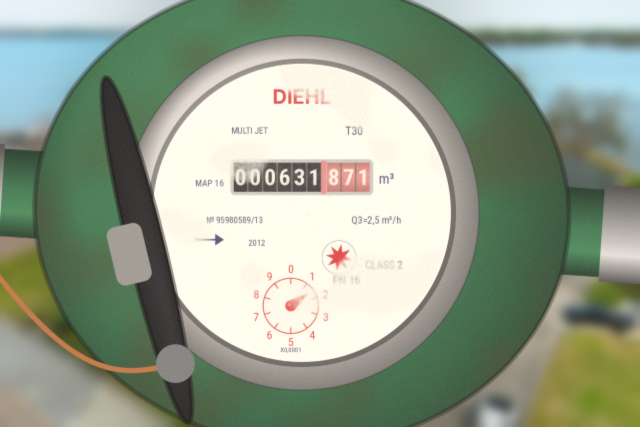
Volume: {"value": 631.8711, "unit": "m³"}
